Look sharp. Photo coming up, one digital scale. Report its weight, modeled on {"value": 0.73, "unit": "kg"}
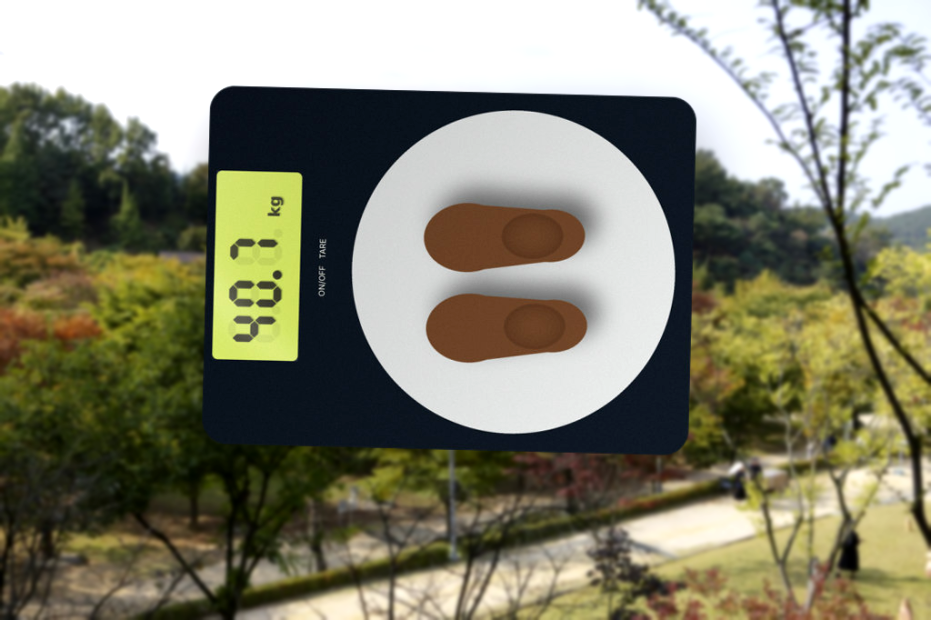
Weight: {"value": 40.7, "unit": "kg"}
